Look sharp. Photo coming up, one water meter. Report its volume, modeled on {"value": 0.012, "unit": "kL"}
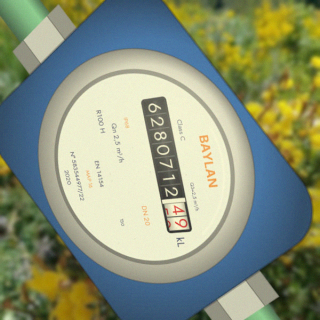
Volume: {"value": 6280712.49, "unit": "kL"}
